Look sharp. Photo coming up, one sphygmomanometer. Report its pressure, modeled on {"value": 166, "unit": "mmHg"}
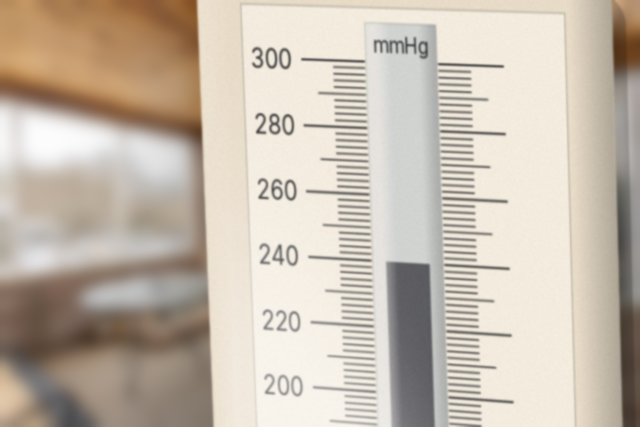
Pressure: {"value": 240, "unit": "mmHg"}
